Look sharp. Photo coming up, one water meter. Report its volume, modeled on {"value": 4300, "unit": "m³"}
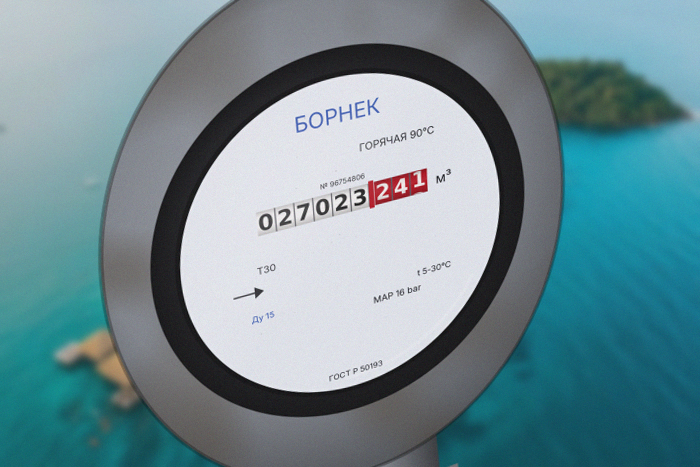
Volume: {"value": 27023.241, "unit": "m³"}
